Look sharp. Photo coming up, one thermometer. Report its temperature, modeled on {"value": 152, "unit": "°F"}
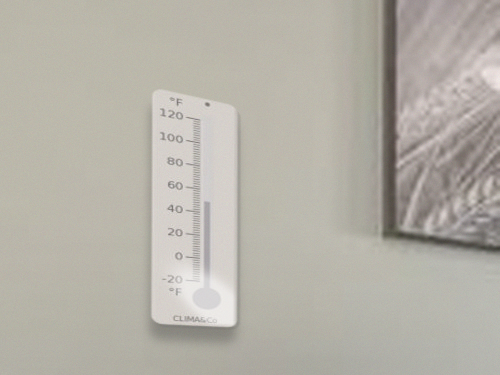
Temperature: {"value": 50, "unit": "°F"}
